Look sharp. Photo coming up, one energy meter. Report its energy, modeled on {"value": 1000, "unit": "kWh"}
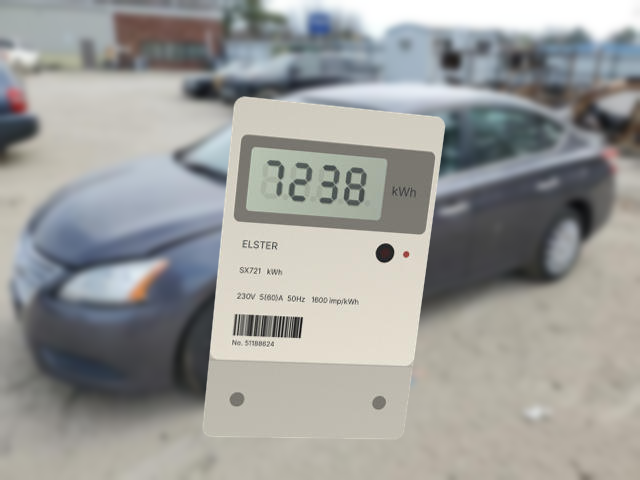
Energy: {"value": 7238, "unit": "kWh"}
